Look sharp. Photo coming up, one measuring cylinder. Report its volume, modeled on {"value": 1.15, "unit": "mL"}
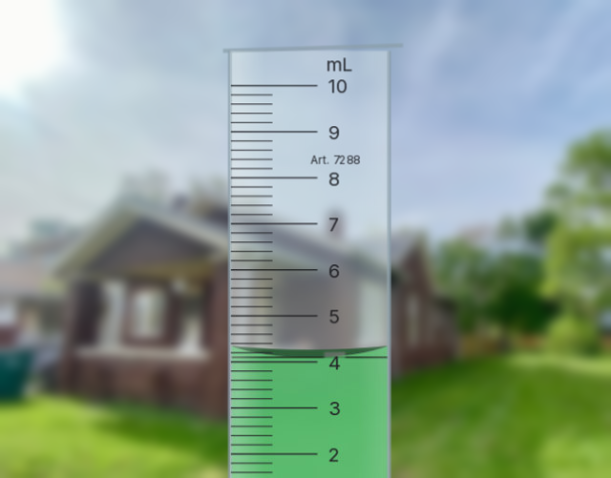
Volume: {"value": 4.1, "unit": "mL"}
